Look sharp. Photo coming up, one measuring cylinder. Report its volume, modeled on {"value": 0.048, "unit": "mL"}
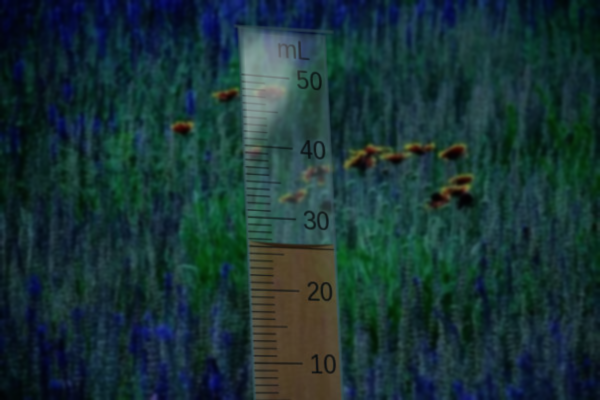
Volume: {"value": 26, "unit": "mL"}
